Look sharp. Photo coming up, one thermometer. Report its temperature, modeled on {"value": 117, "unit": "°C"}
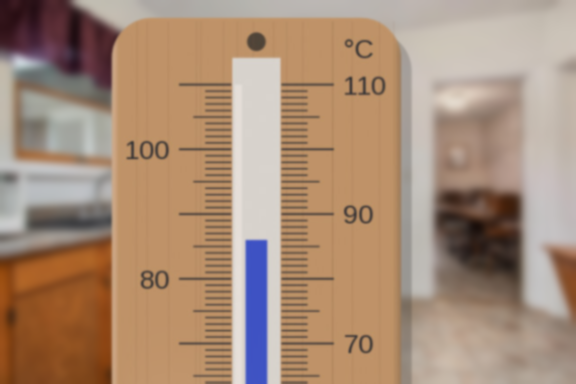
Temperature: {"value": 86, "unit": "°C"}
